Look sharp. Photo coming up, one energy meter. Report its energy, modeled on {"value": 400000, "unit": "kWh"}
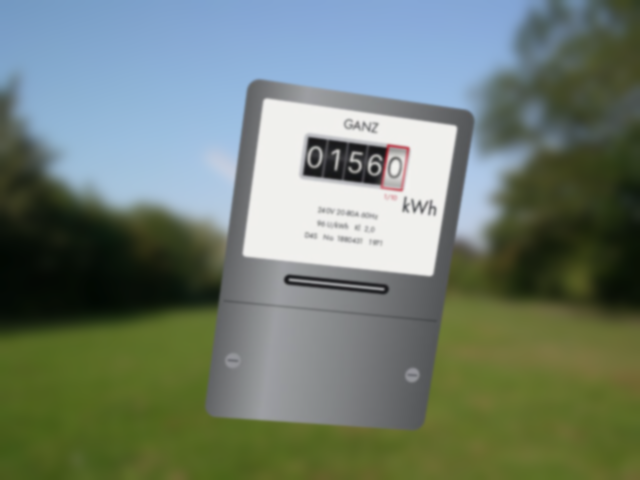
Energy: {"value": 156.0, "unit": "kWh"}
